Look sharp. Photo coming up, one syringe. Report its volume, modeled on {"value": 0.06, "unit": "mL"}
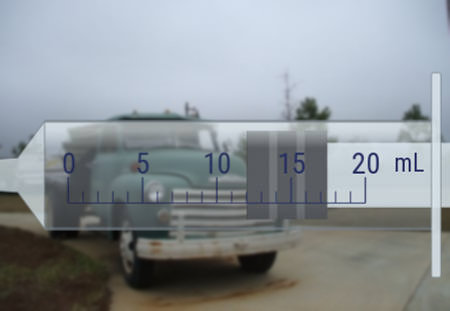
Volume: {"value": 12, "unit": "mL"}
